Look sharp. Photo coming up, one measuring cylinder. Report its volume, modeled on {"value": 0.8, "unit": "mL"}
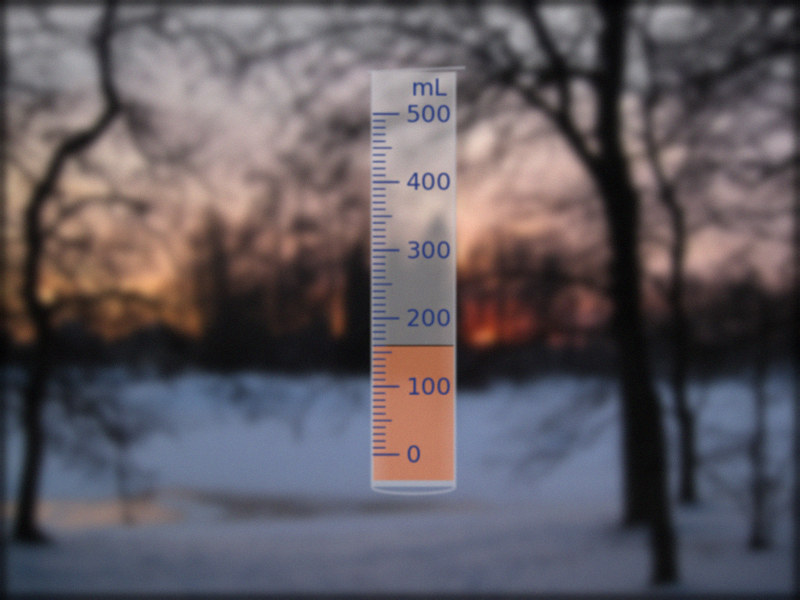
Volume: {"value": 160, "unit": "mL"}
